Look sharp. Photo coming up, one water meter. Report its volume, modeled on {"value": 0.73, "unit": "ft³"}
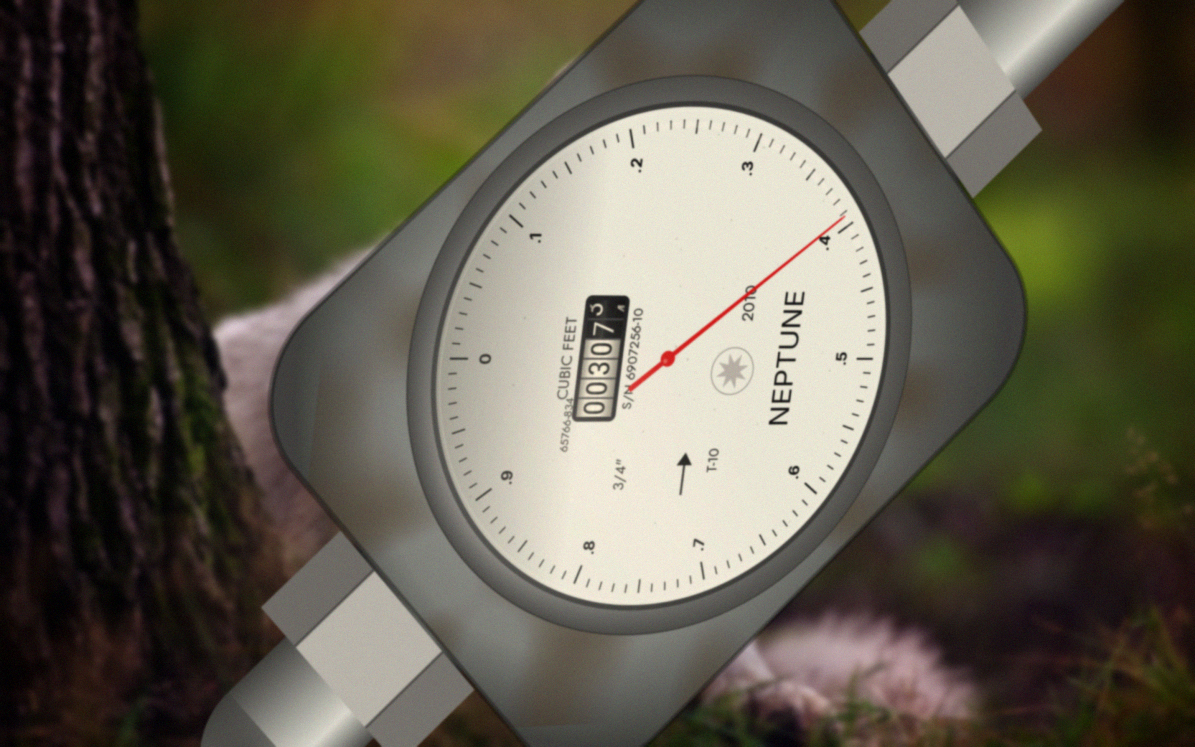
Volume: {"value": 3073.39, "unit": "ft³"}
